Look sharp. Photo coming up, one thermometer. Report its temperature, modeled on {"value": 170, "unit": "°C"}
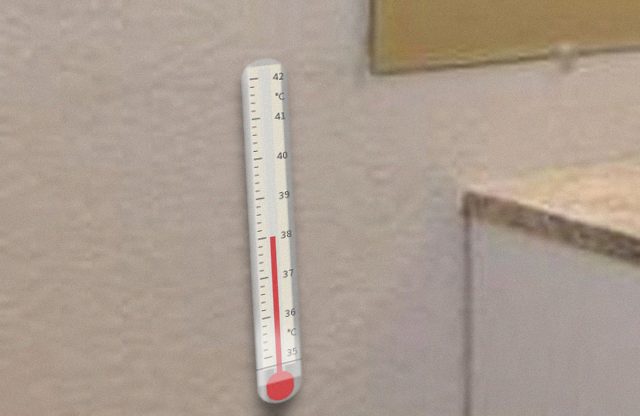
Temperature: {"value": 38, "unit": "°C"}
